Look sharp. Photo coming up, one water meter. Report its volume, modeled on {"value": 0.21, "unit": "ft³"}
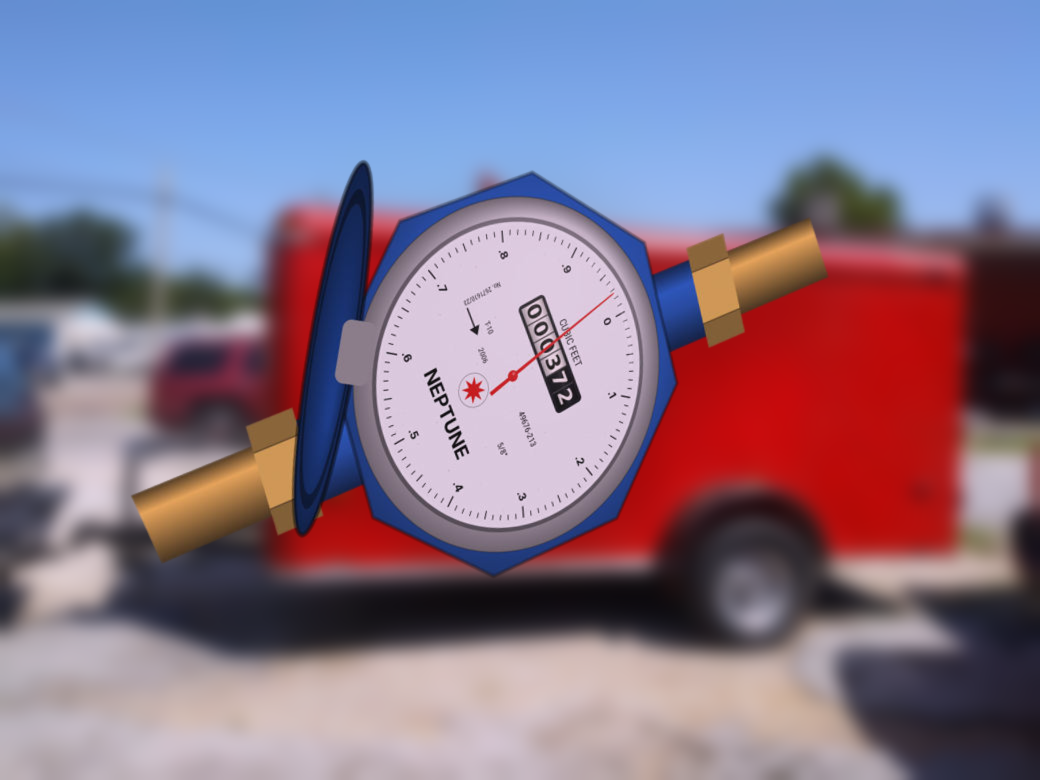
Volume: {"value": 371.97, "unit": "ft³"}
